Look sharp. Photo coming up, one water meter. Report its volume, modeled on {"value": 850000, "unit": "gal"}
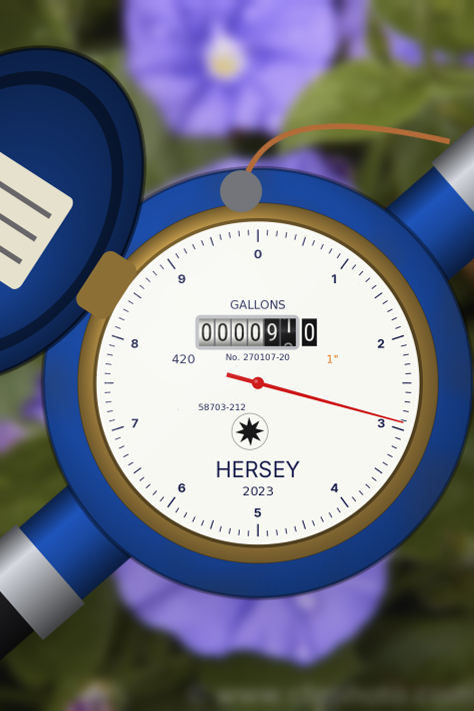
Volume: {"value": 912.9, "unit": "gal"}
